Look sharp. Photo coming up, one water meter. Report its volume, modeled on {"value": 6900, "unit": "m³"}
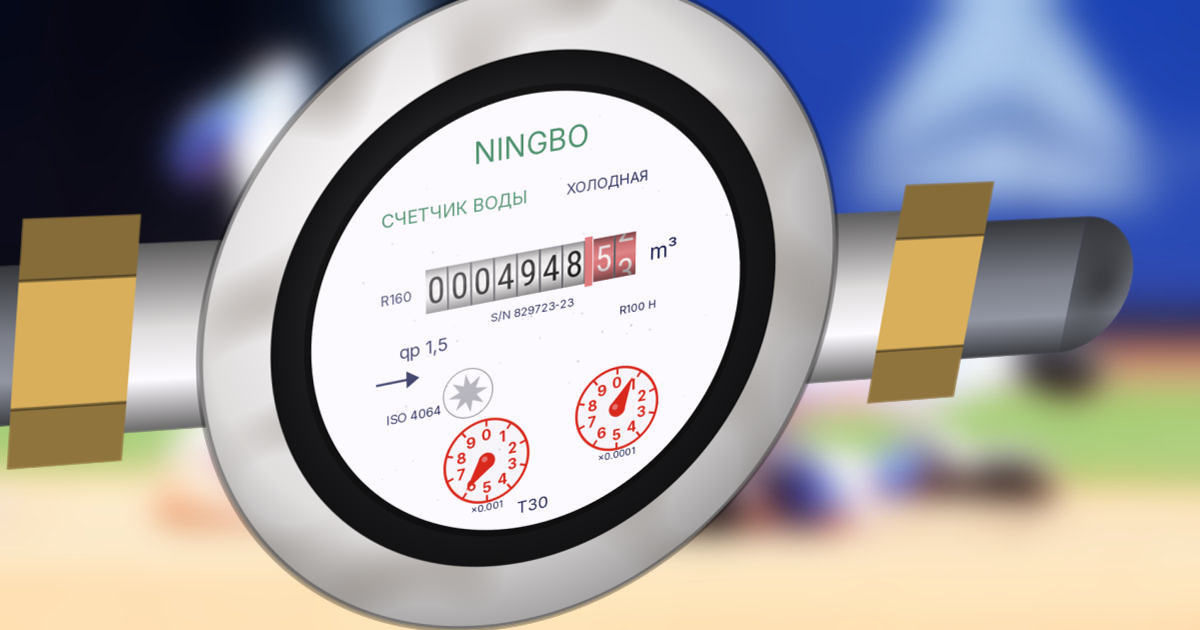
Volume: {"value": 4948.5260, "unit": "m³"}
